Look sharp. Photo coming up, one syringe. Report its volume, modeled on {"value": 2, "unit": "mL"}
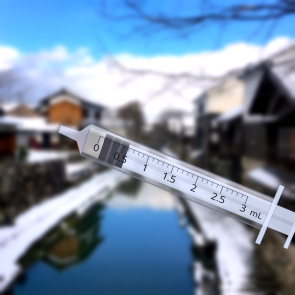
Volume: {"value": 0.1, "unit": "mL"}
